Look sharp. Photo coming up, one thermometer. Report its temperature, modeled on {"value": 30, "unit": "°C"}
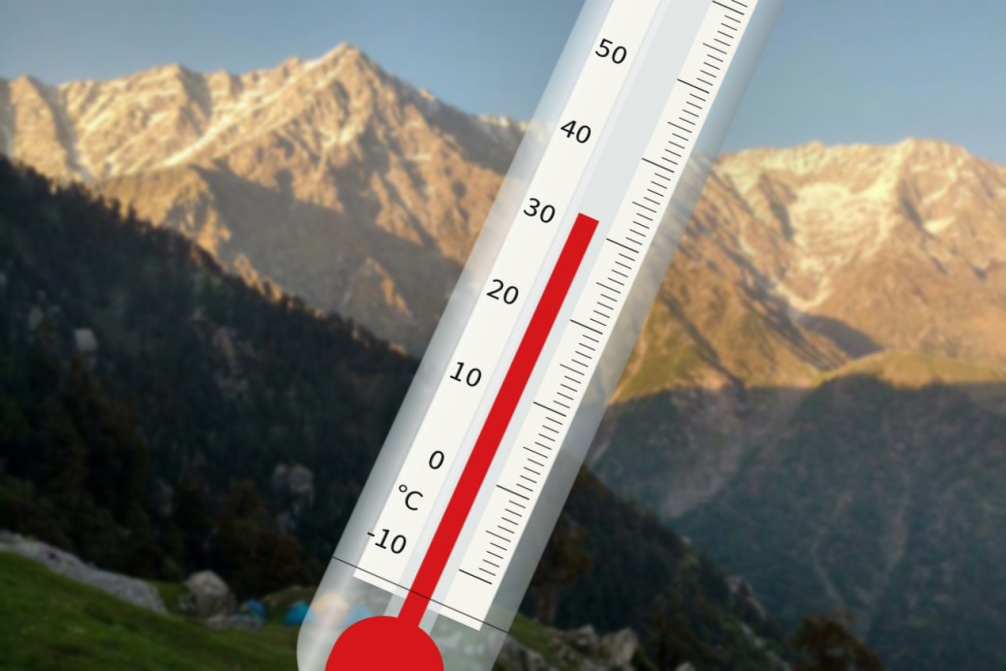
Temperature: {"value": 31.5, "unit": "°C"}
